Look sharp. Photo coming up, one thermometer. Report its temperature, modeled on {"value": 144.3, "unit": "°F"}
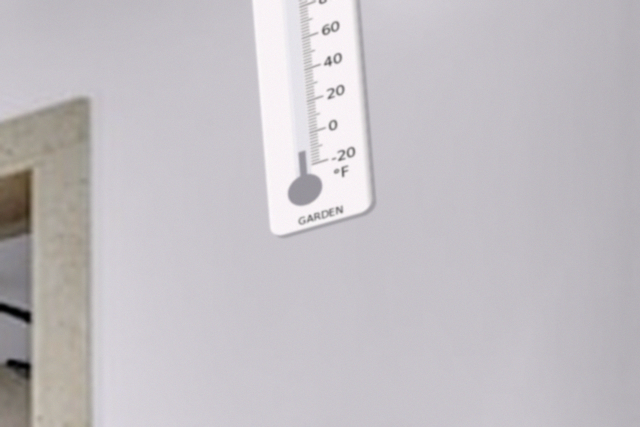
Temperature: {"value": -10, "unit": "°F"}
